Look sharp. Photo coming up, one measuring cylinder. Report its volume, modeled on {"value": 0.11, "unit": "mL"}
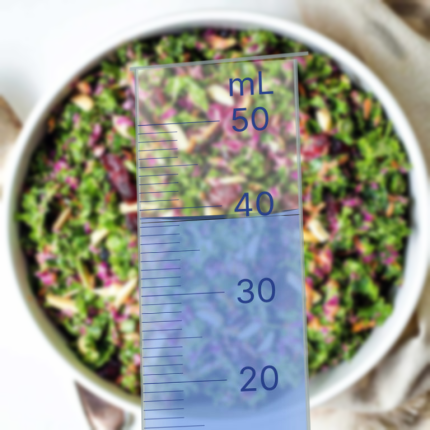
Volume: {"value": 38.5, "unit": "mL"}
